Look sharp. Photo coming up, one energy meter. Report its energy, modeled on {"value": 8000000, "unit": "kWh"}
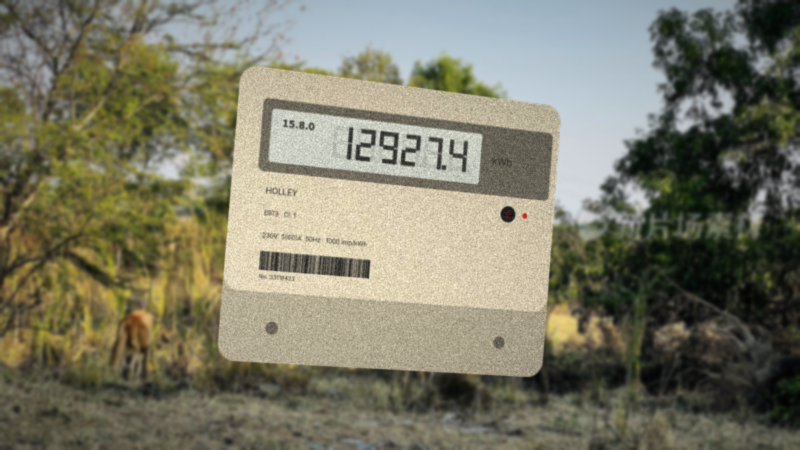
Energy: {"value": 12927.4, "unit": "kWh"}
